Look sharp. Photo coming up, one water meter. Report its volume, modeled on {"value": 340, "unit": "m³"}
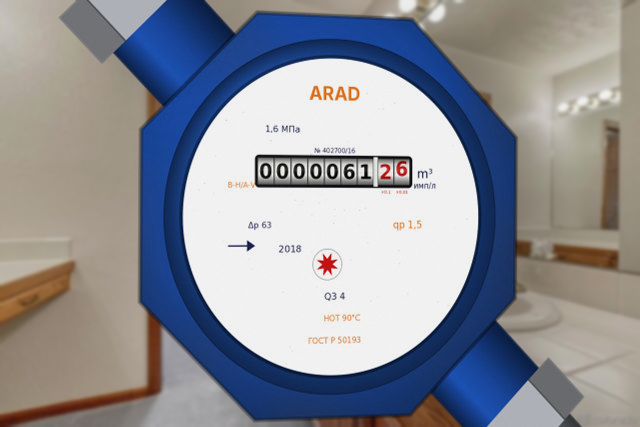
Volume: {"value": 61.26, "unit": "m³"}
